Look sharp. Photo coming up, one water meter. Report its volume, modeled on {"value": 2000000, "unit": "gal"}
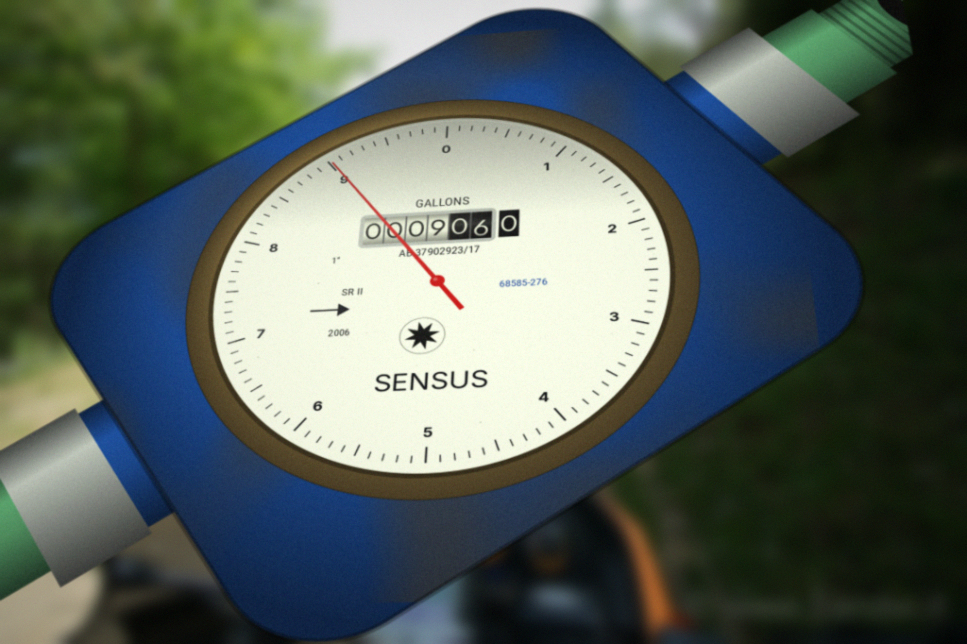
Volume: {"value": 9059.0, "unit": "gal"}
